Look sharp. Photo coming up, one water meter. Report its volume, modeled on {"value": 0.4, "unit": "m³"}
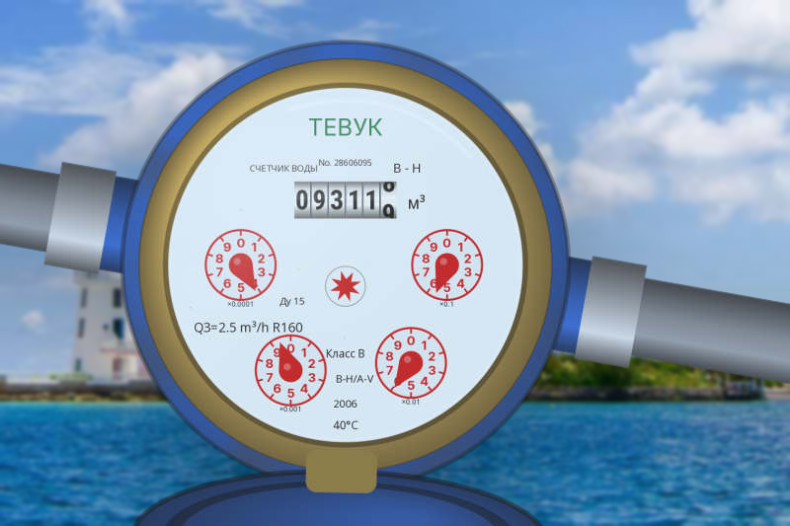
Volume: {"value": 93118.5594, "unit": "m³"}
